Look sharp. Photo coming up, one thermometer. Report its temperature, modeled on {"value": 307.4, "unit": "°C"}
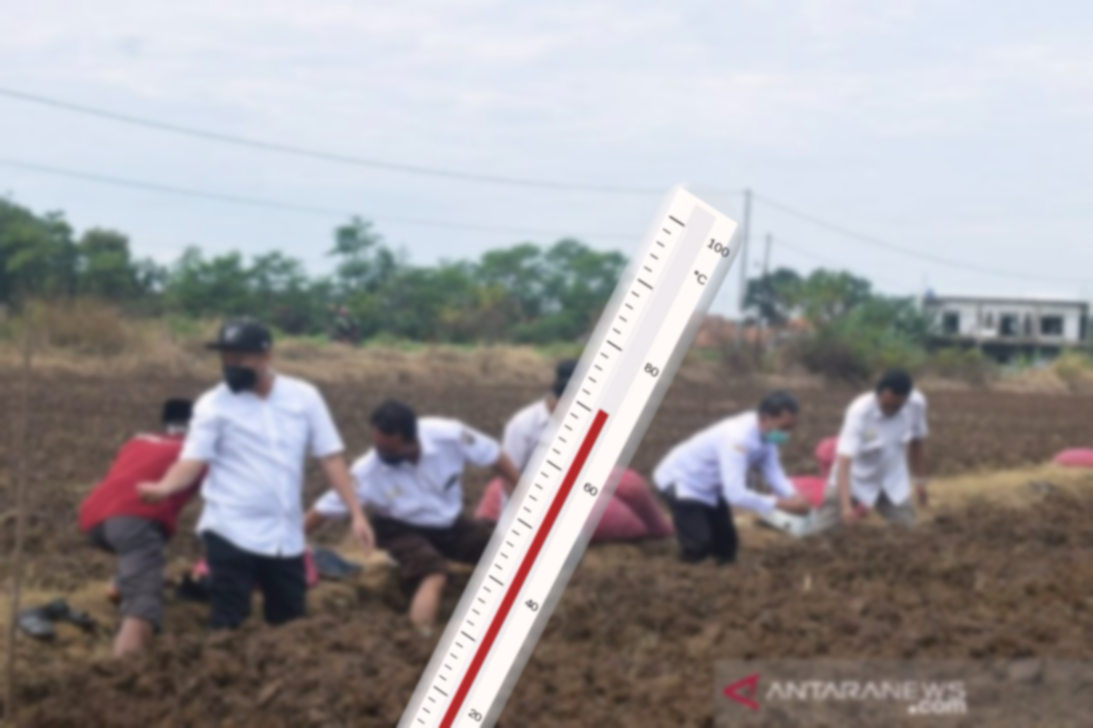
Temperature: {"value": 71, "unit": "°C"}
